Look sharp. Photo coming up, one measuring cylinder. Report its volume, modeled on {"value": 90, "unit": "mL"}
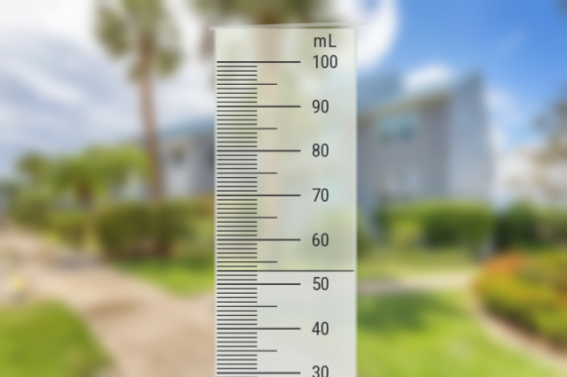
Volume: {"value": 53, "unit": "mL"}
